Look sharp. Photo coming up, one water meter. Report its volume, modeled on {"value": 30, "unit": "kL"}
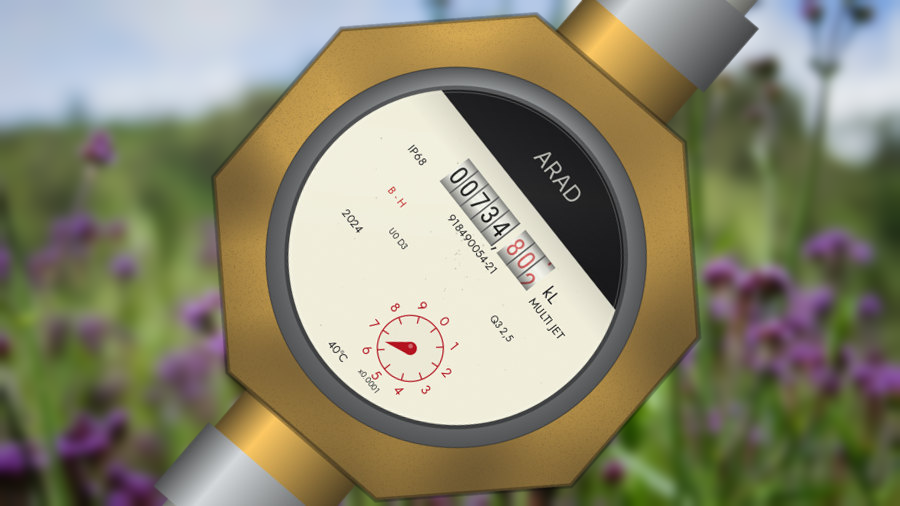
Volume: {"value": 734.8016, "unit": "kL"}
